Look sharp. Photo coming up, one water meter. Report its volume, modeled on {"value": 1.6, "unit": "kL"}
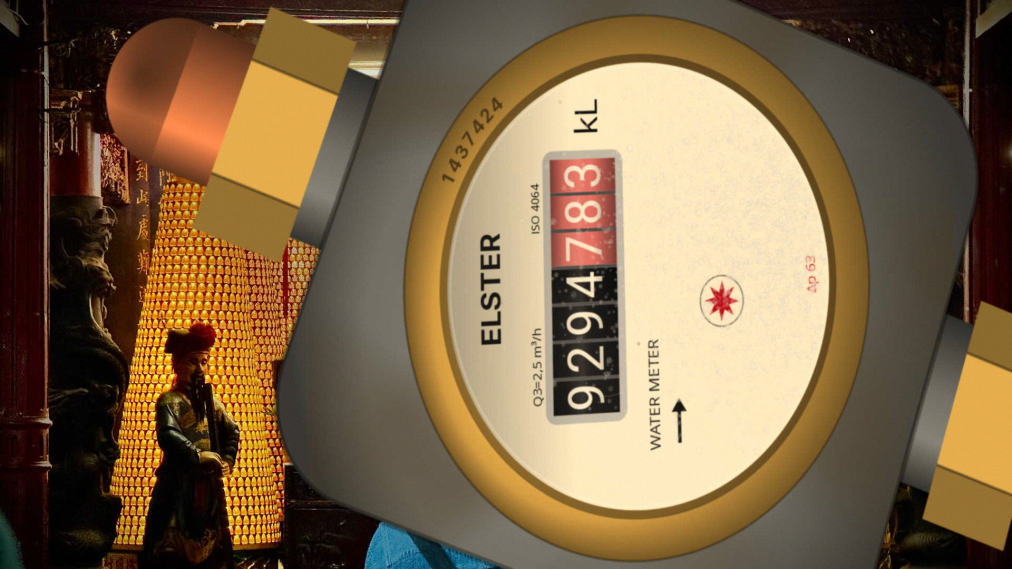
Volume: {"value": 9294.783, "unit": "kL"}
